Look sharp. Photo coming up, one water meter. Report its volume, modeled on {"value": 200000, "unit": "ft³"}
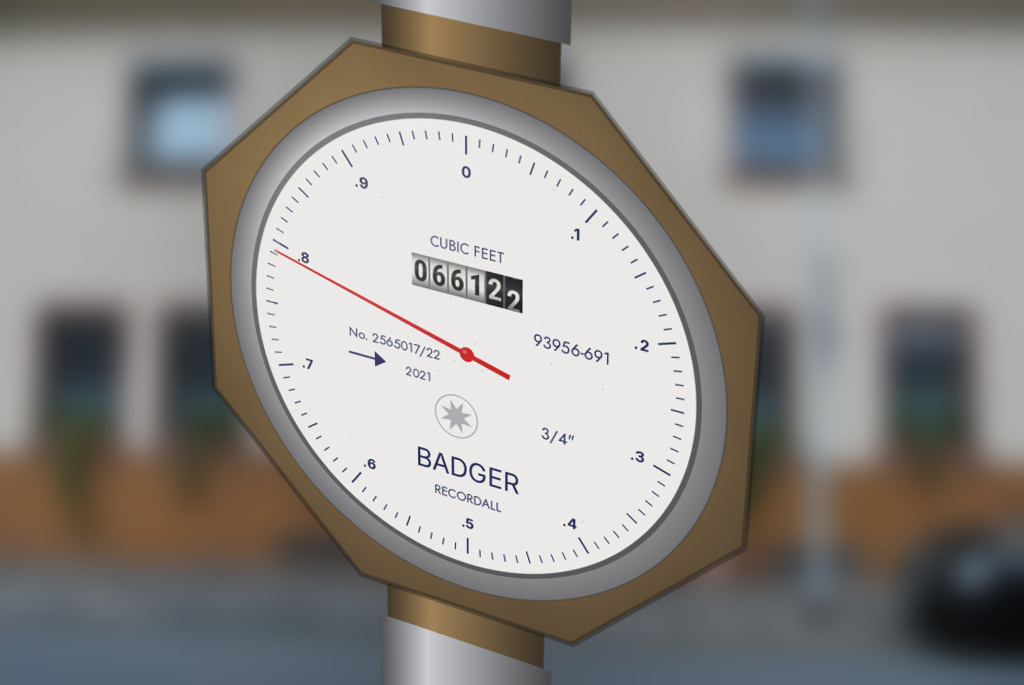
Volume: {"value": 66121.79, "unit": "ft³"}
